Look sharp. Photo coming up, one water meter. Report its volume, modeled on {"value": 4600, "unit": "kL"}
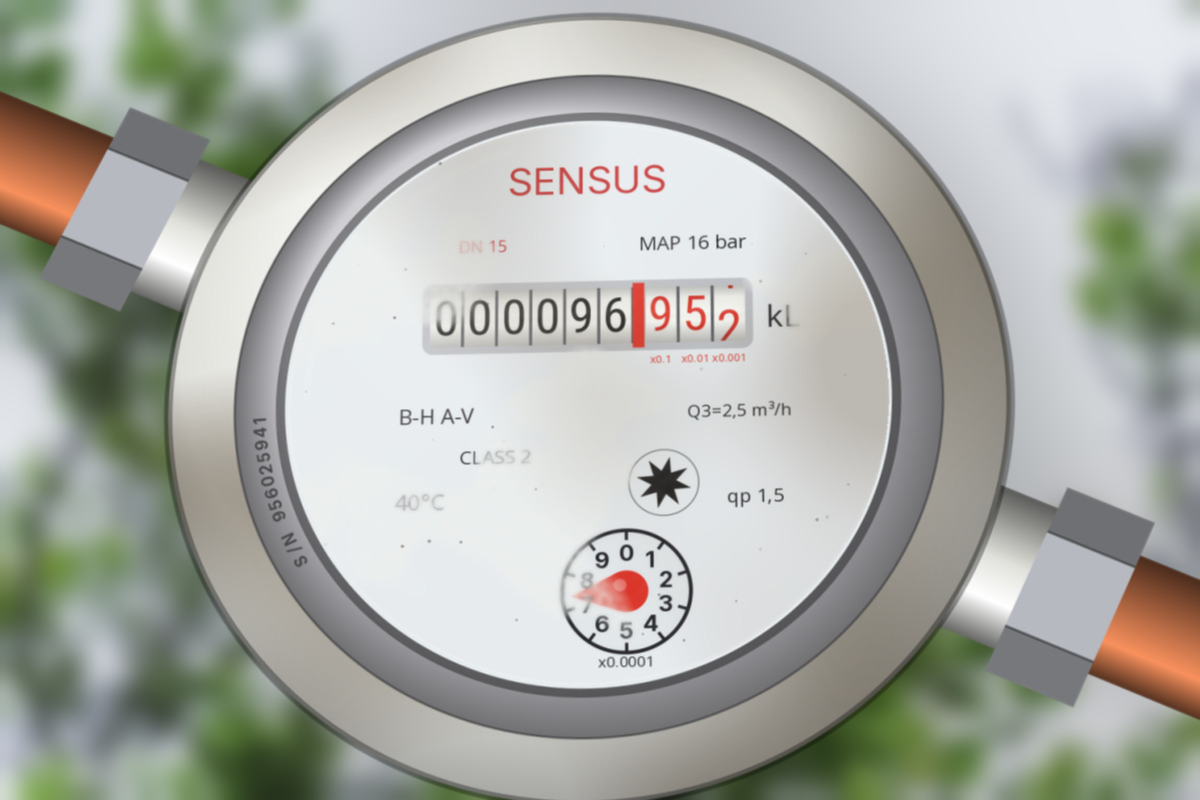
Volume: {"value": 96.9517, "unit": "kL"}
